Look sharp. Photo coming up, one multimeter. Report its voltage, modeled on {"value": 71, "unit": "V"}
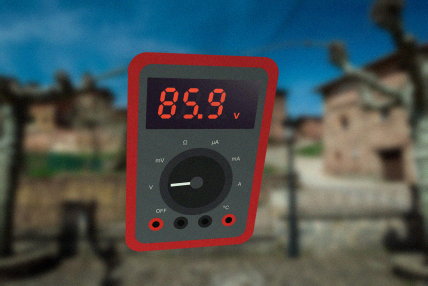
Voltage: {"value": 85.9, "unit": "V"}
